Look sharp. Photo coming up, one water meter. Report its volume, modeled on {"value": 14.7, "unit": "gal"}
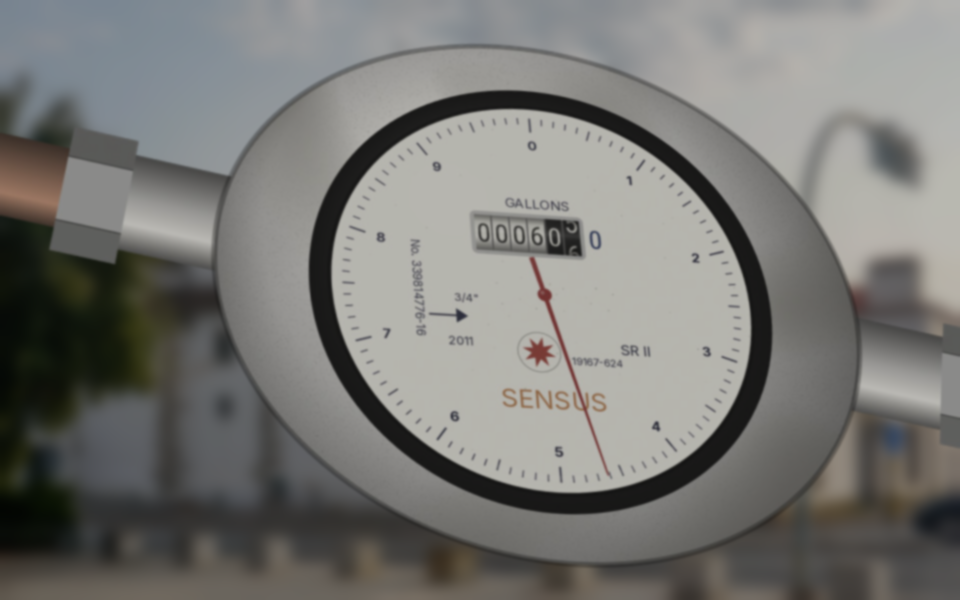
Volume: {"value": 6054.6, "unit": "gal"}
